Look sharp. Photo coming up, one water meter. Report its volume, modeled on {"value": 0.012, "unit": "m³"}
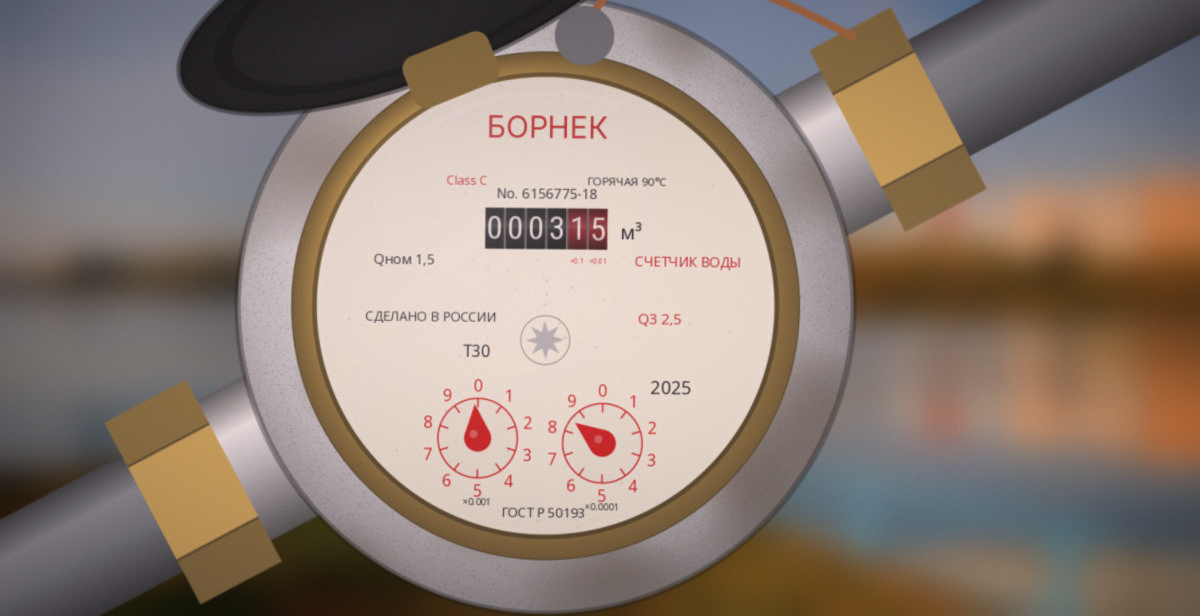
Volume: {"value": 3.1498, "unit": "m³"}
